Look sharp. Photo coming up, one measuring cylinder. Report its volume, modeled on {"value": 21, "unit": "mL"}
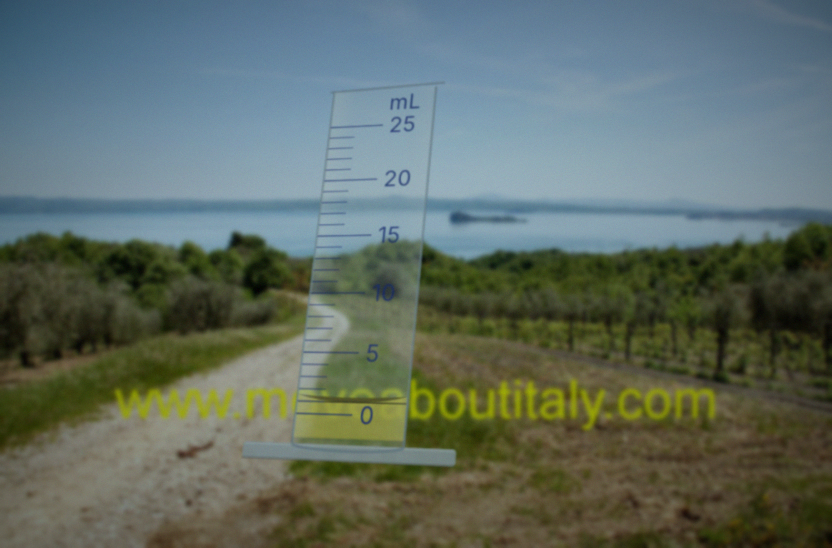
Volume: {"value": 1, "unit": "mL"}
